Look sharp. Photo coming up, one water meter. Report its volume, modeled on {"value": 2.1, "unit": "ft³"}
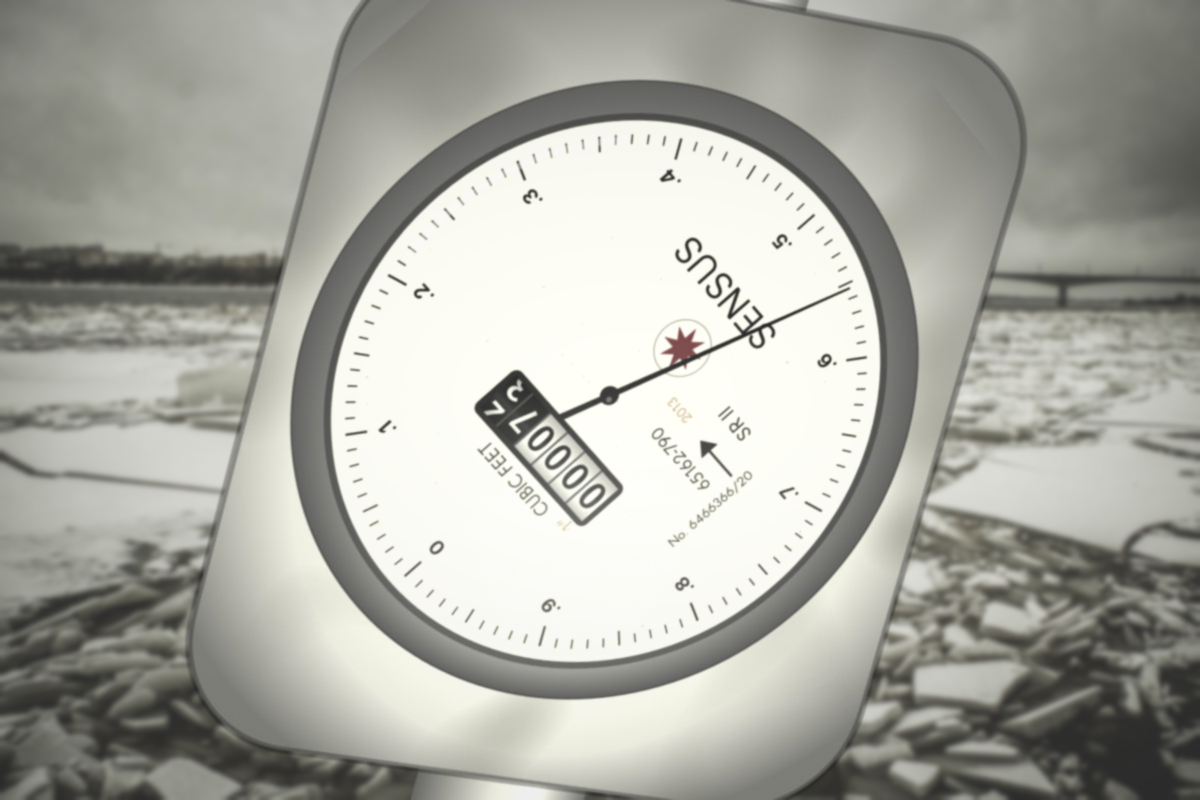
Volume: {"value": 72.55, "unit": "ft³"}
